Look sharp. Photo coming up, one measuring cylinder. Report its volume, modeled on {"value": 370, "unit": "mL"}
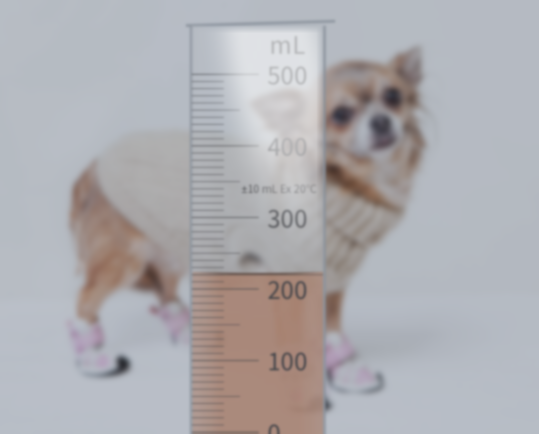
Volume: {"value": 220, "unit": "mL"}
